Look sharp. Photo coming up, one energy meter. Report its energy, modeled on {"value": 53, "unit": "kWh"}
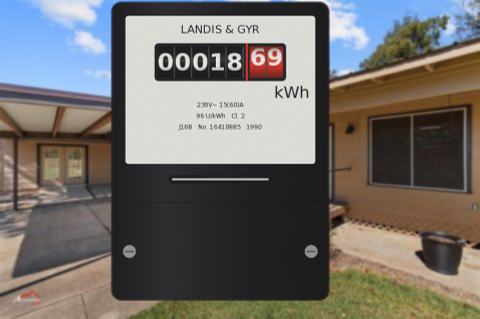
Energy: {"value": 18.69, "unit": "kWh"}
